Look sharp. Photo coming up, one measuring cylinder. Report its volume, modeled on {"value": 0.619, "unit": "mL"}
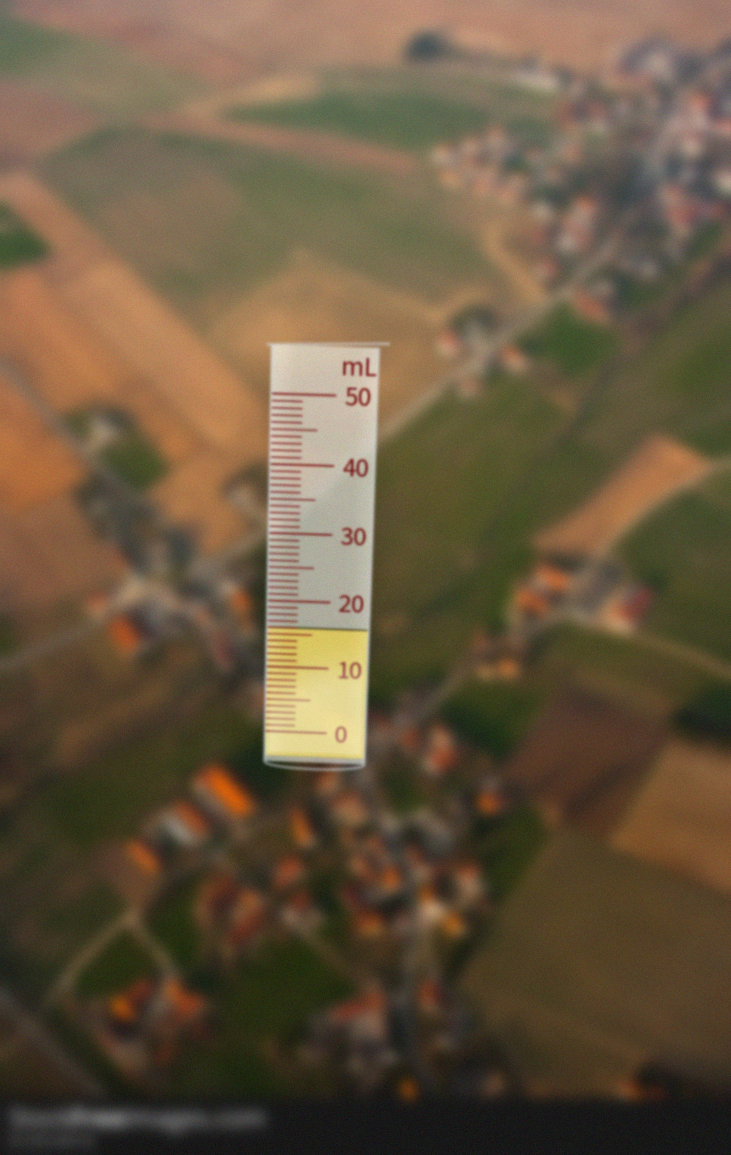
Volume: {"value": 16, "unit": "mL"}
